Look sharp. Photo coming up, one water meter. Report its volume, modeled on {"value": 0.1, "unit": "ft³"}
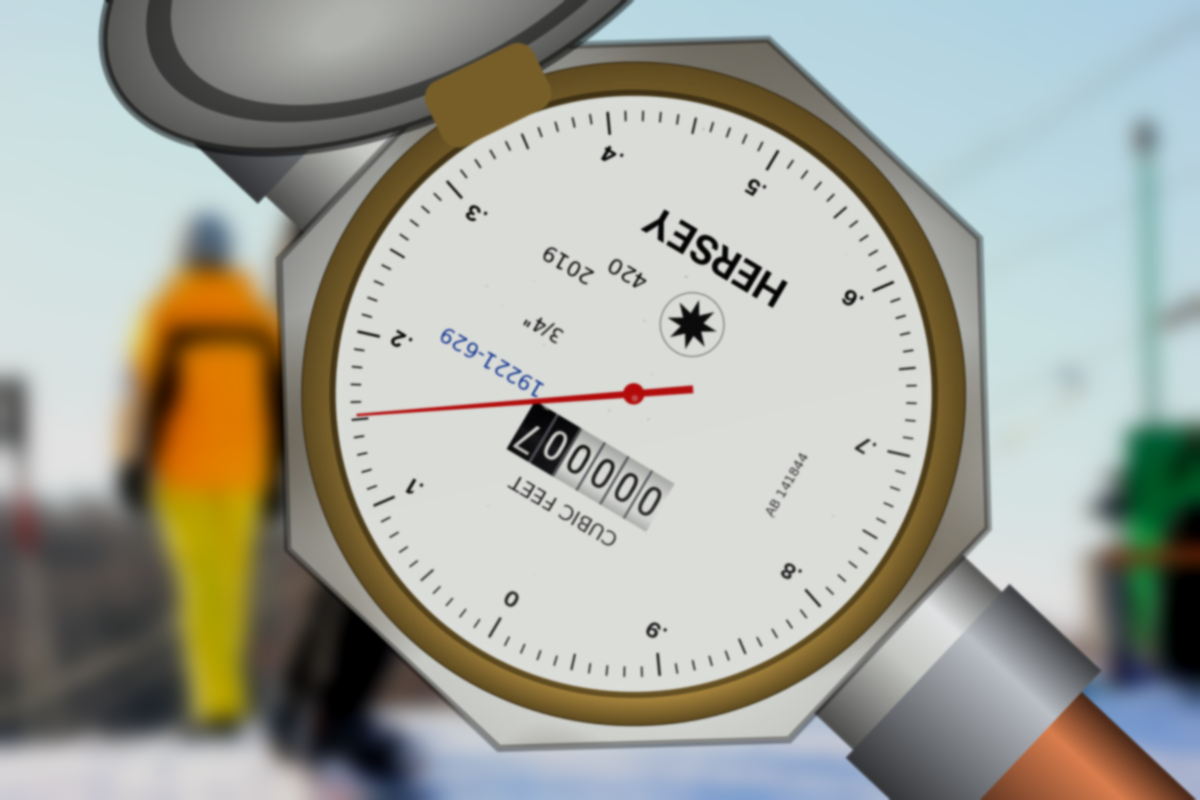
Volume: {"value": 7.15, "unit": "ft³"}
